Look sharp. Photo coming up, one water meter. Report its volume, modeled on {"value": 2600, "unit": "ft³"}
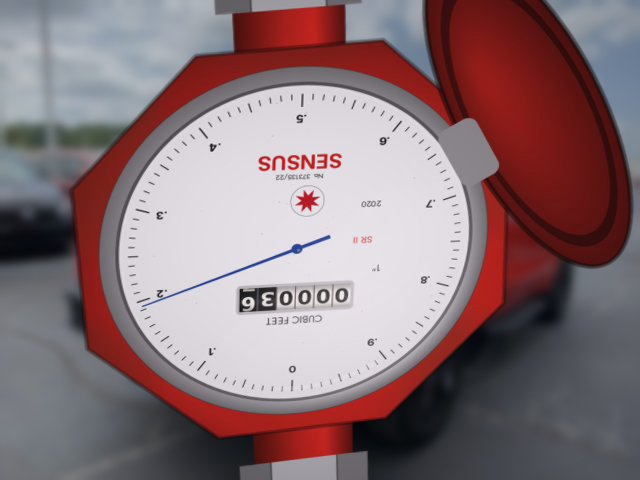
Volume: {"value": 36.19, "unit": "ft³"}
